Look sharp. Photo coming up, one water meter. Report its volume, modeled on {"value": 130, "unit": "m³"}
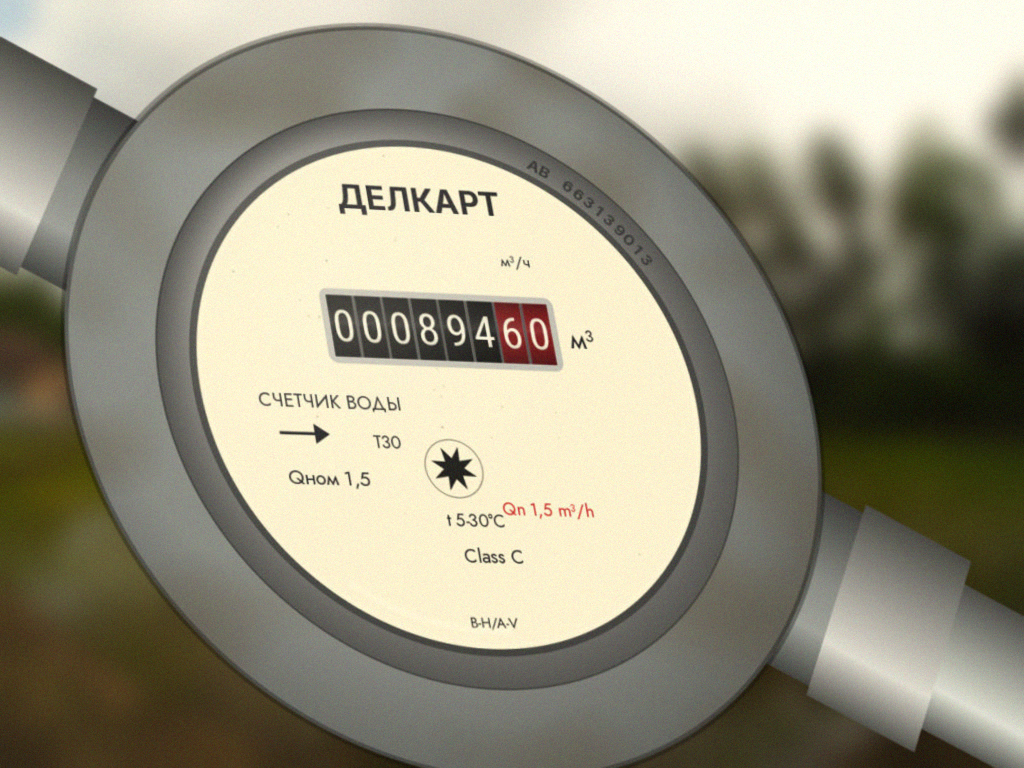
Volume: {"value": 894.60, "unit": "m³"}
